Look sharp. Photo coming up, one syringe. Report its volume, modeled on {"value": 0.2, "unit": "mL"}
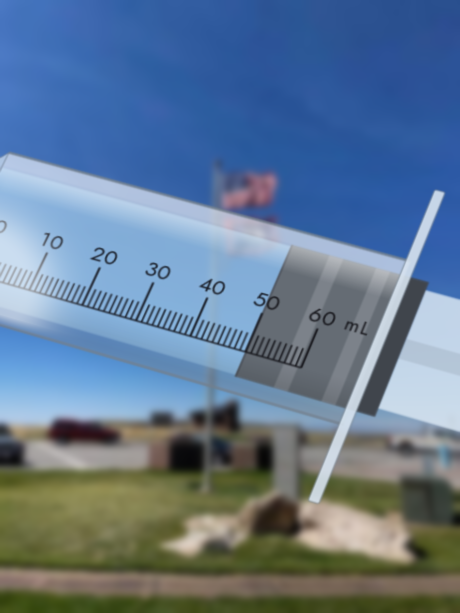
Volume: {"value": 50, "unit": "mL"}
